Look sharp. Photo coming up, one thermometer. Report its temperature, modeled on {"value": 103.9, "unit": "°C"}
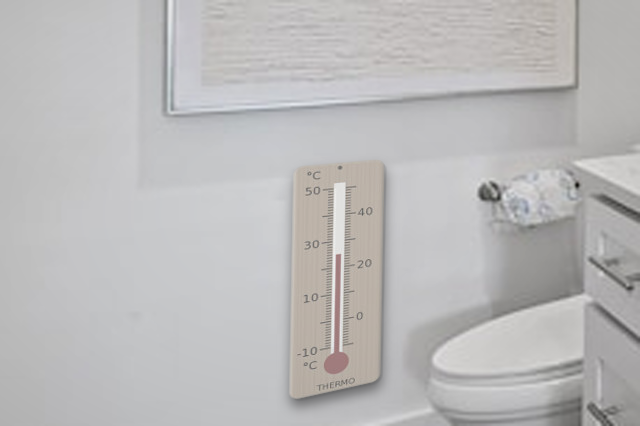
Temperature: {"value": 25, "unit": "°C"}
